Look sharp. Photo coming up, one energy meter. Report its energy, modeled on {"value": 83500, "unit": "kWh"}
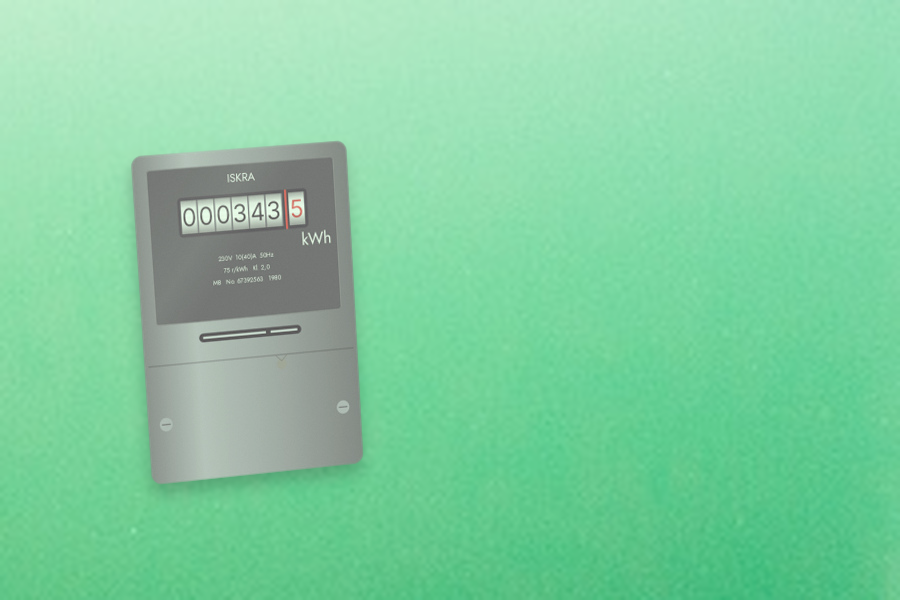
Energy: {"value": 343.5, "unit": "kWh"}
